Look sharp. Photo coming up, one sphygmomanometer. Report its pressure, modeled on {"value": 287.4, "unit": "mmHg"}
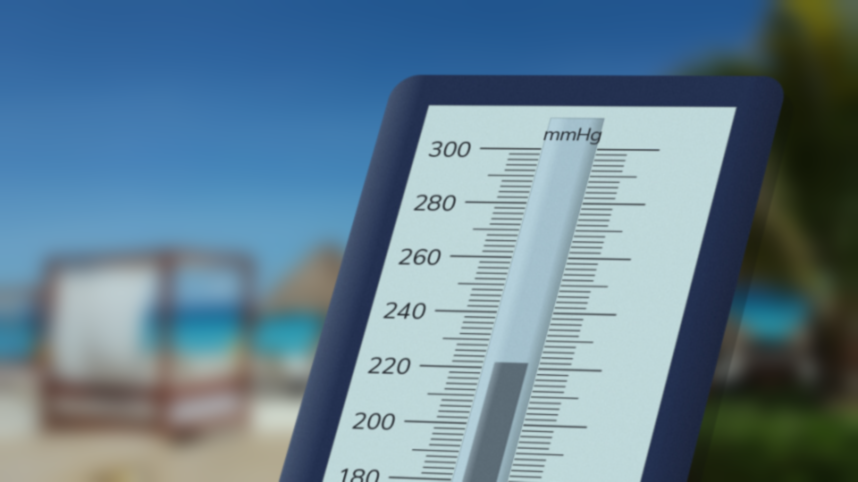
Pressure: {"value": 222, "unit": "mmHg"}
